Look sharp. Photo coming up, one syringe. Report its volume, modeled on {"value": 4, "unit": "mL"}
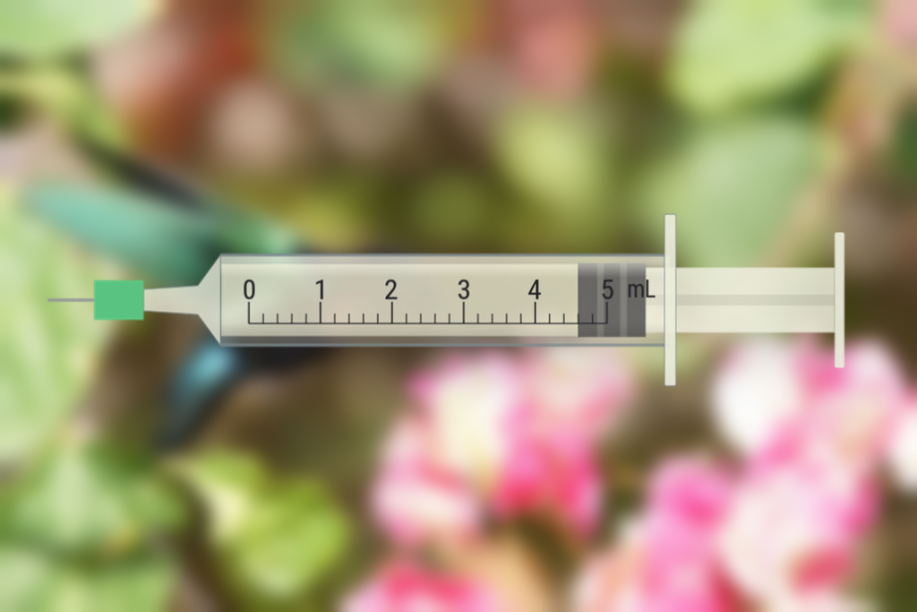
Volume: {"value": 4.6, "unit": "mL"}
